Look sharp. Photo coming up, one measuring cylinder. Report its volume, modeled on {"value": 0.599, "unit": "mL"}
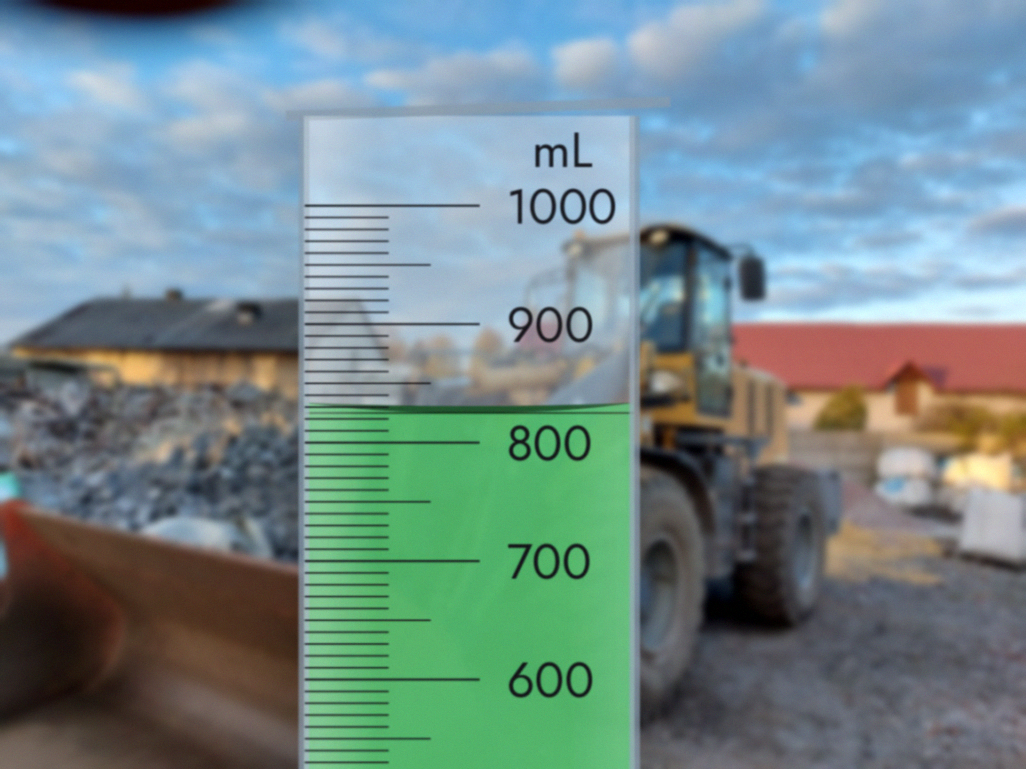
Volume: {"value": 825, "unit": "mL"}
